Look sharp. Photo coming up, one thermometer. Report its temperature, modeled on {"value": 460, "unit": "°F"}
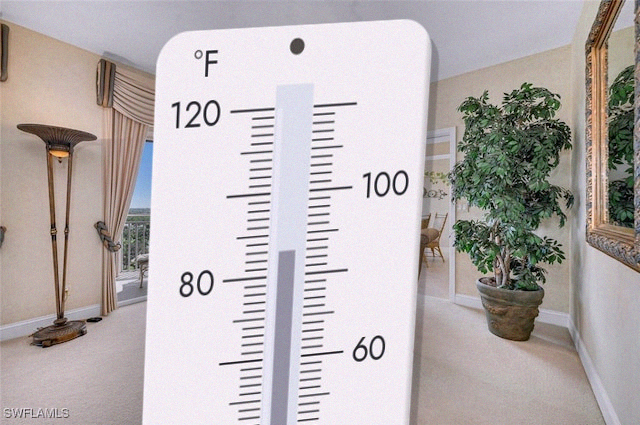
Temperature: {"value": 86, "unit": "°F"}
